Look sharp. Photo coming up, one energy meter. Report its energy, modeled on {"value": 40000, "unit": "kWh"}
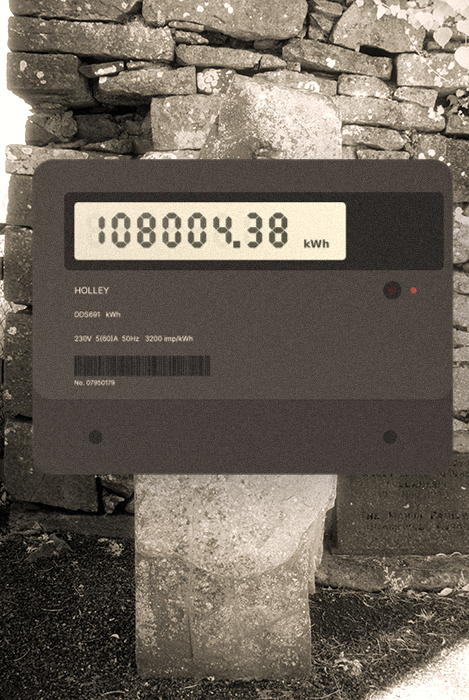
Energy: {"value": 108004.38, "unit": "kWh"}
